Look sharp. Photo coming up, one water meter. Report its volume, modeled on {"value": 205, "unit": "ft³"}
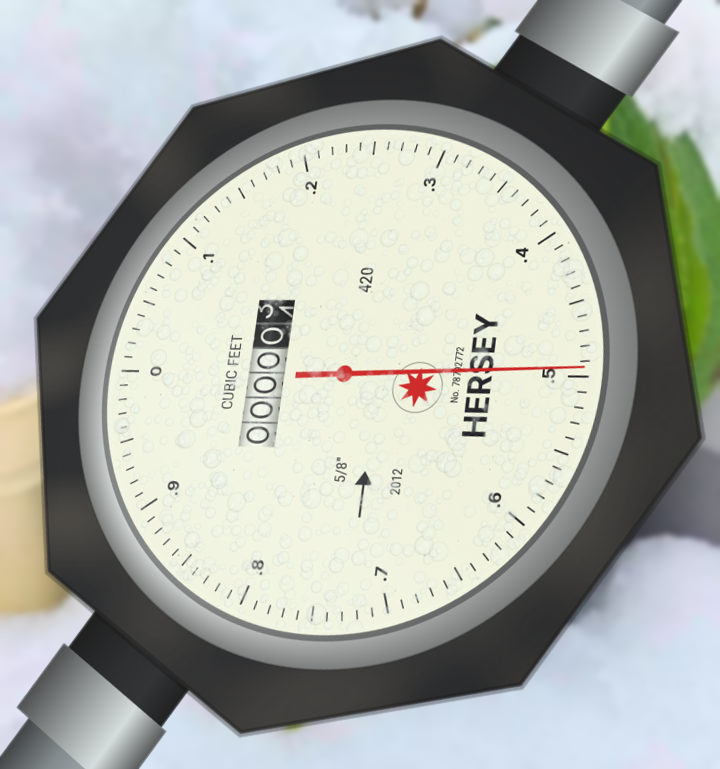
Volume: {"value": 3.49, "unit": "ft³"}
